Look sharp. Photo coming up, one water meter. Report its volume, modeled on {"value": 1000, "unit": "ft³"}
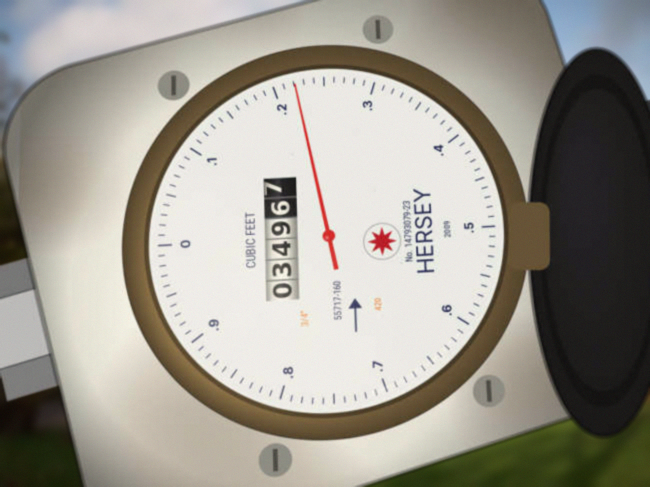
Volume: {"value": 34967.22, "unit": "ft³"}
